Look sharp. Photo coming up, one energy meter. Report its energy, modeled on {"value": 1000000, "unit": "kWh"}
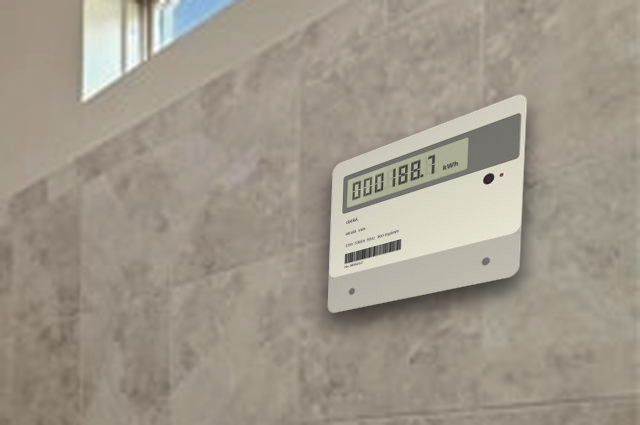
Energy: {"value": 188.7, "unit": "kWh"}
